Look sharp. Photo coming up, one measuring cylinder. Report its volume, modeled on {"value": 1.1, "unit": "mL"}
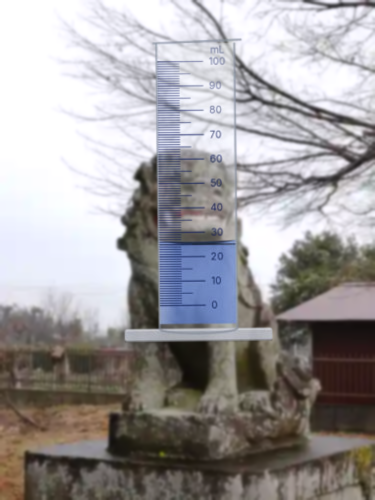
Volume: {"value": 25, "unit": "mL"}
